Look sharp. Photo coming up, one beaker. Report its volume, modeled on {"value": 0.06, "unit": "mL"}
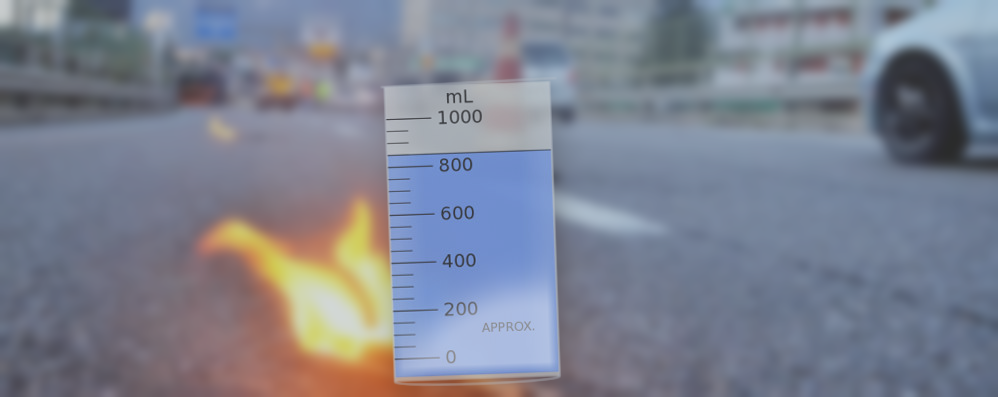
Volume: {"value": 850, "unit": "mL"}
